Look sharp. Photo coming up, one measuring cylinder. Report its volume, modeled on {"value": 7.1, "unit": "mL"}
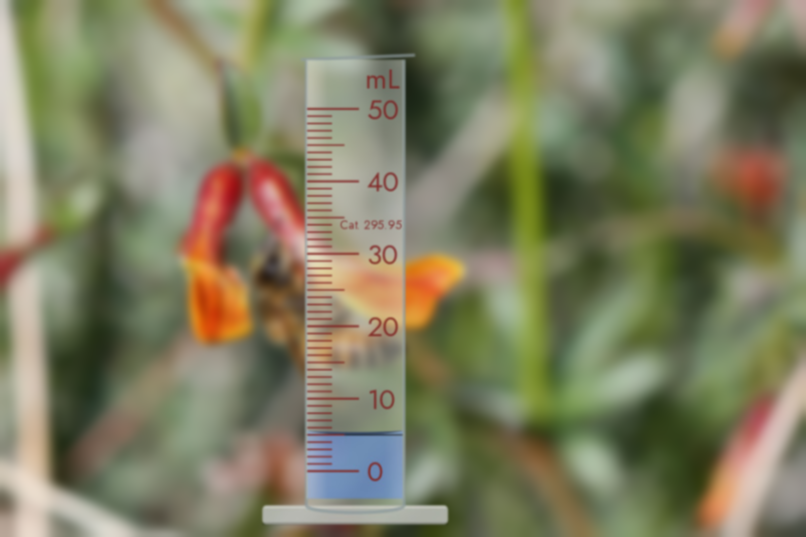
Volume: {"value": 5, "unit": "mL"}
